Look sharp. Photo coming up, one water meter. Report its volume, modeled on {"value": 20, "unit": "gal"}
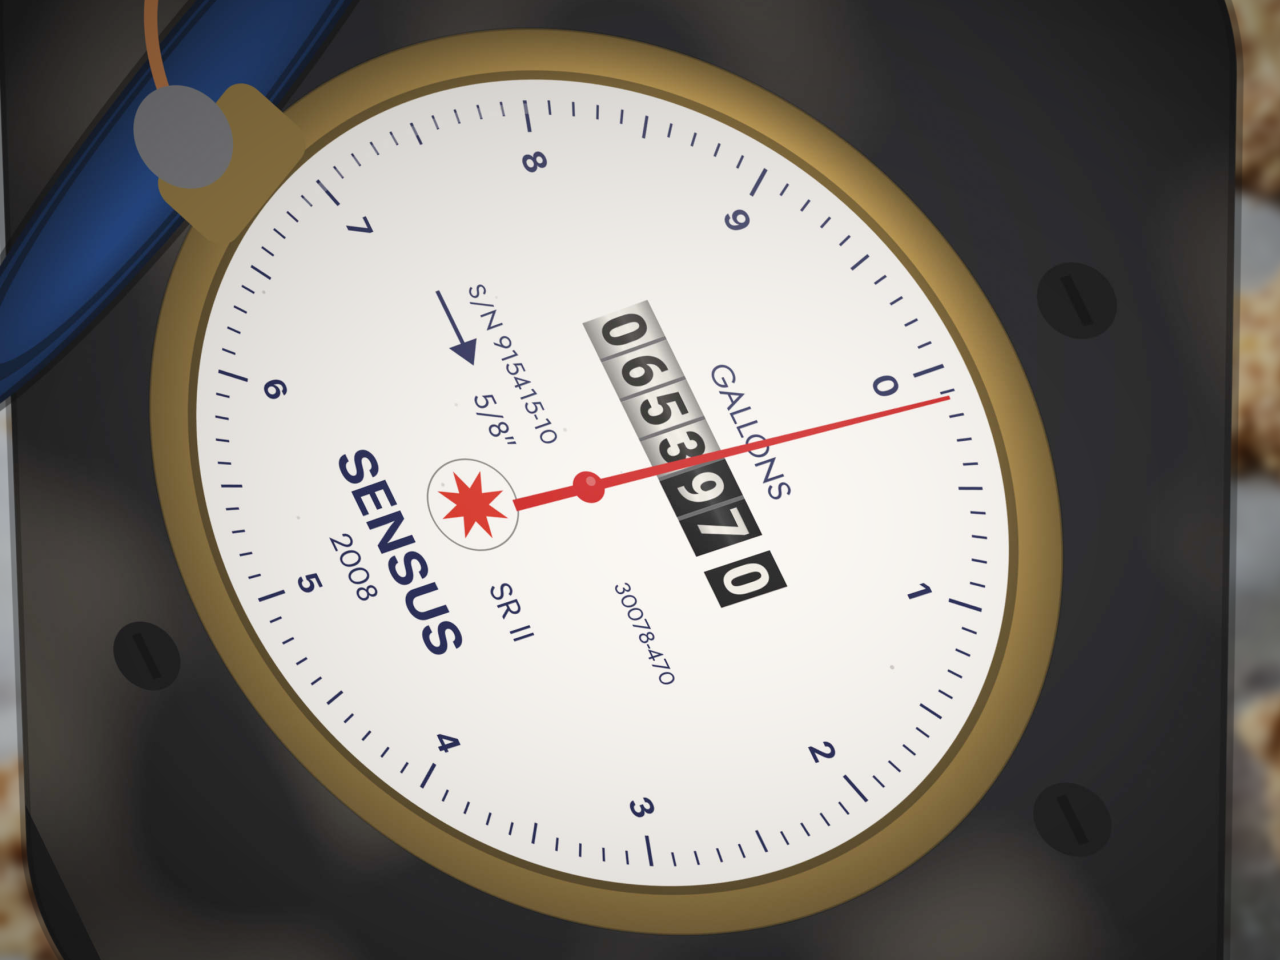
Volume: {"value": 653970.1, "unit": "gal"}
